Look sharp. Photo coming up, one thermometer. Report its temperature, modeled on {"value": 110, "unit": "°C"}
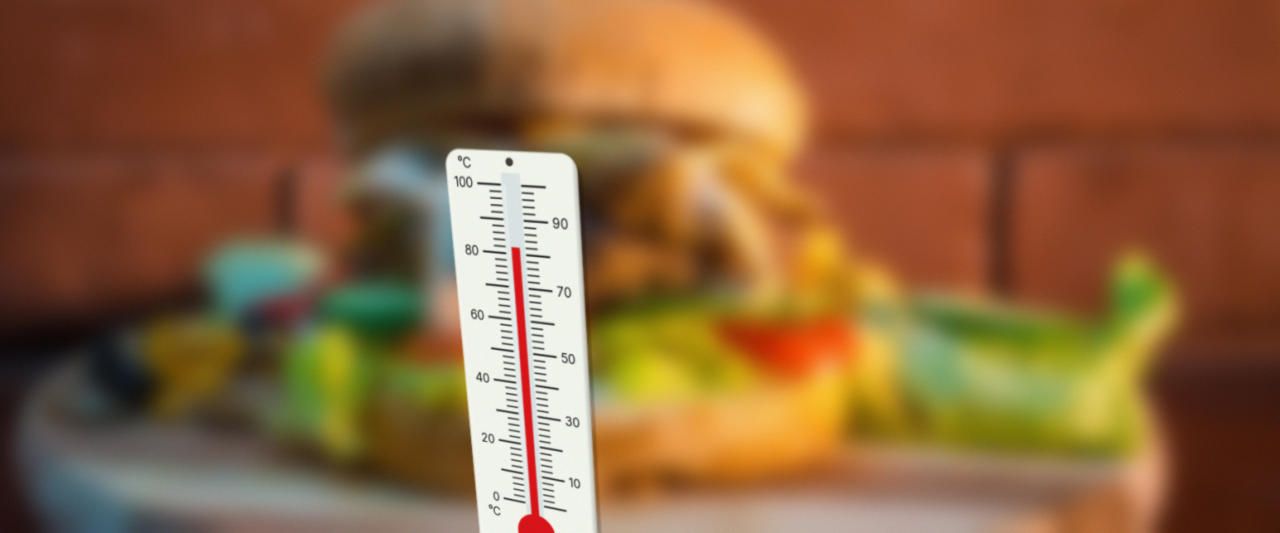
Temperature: {"value": 82, "unit": "°C"}
